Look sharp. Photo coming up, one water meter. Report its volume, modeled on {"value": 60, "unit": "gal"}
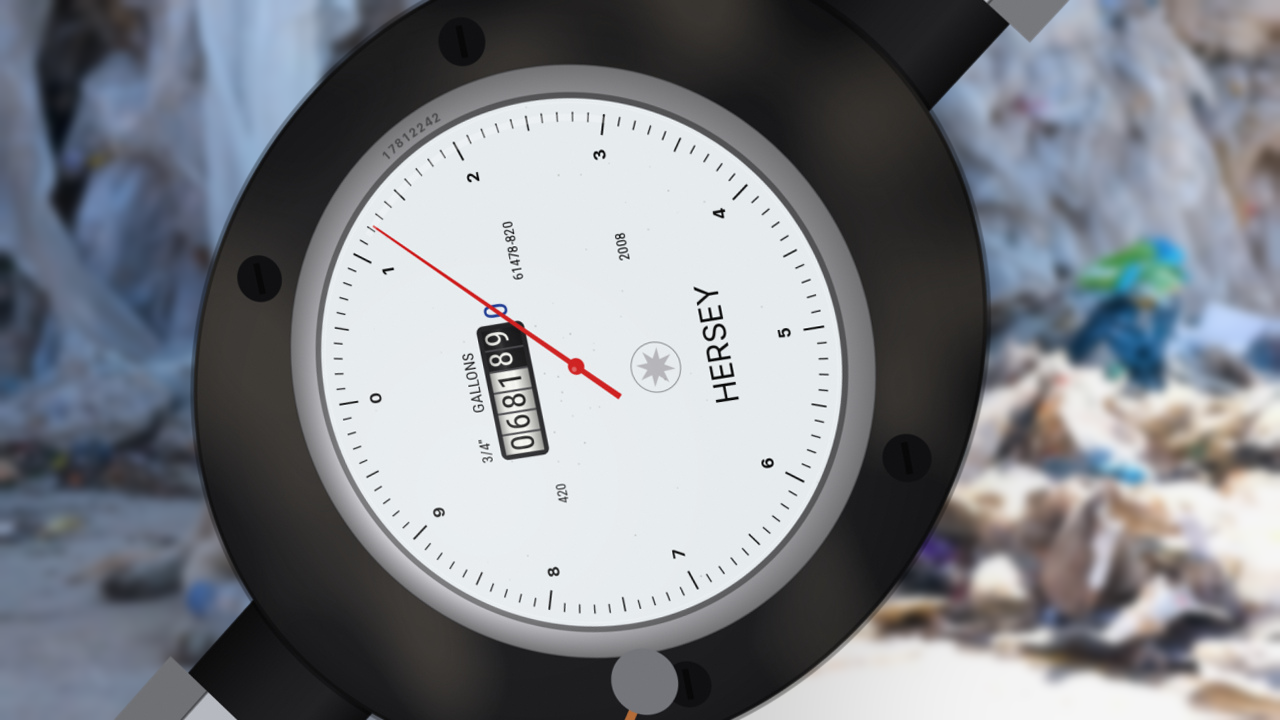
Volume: {"value": 681891.2, "unit": "gal"}
